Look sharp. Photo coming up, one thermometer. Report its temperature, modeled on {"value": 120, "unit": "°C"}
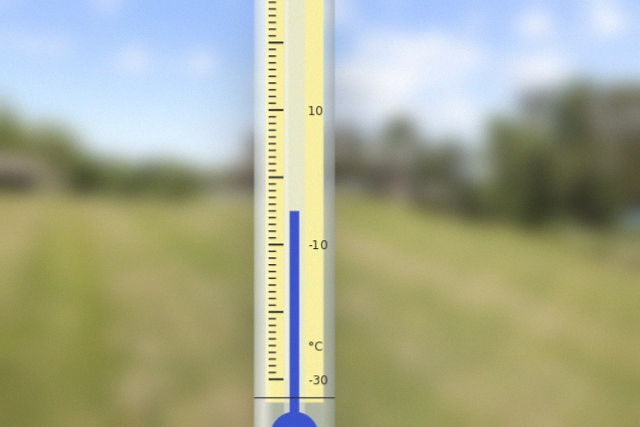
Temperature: {"value": -5, "unit": "°C"}
